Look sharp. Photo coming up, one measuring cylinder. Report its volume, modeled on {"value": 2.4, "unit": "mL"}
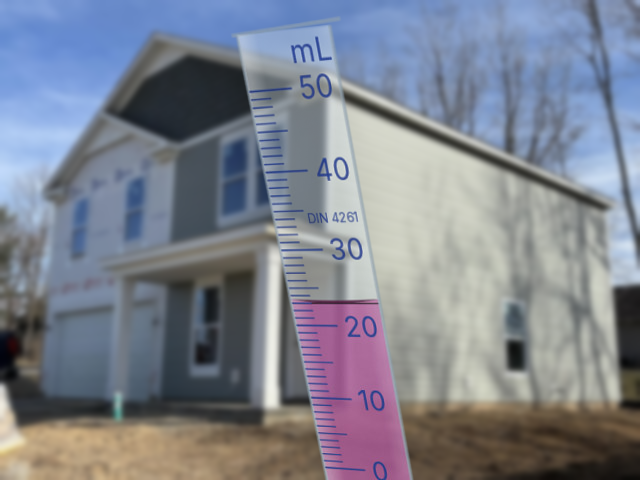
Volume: {"value": 23, "unit": "mL"}
